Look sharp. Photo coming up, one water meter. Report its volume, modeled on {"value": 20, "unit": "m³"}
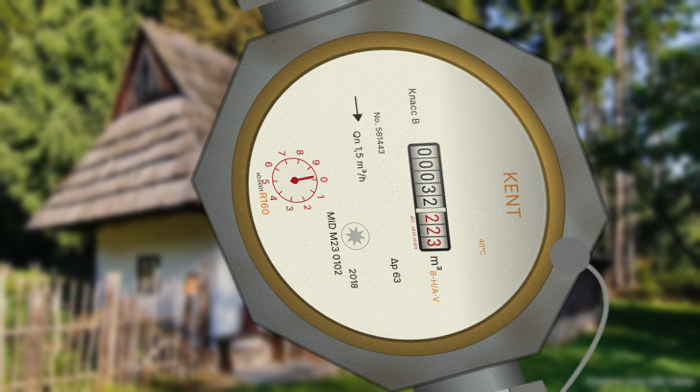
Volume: {"value": 32.2229, "unit": "m³"}
